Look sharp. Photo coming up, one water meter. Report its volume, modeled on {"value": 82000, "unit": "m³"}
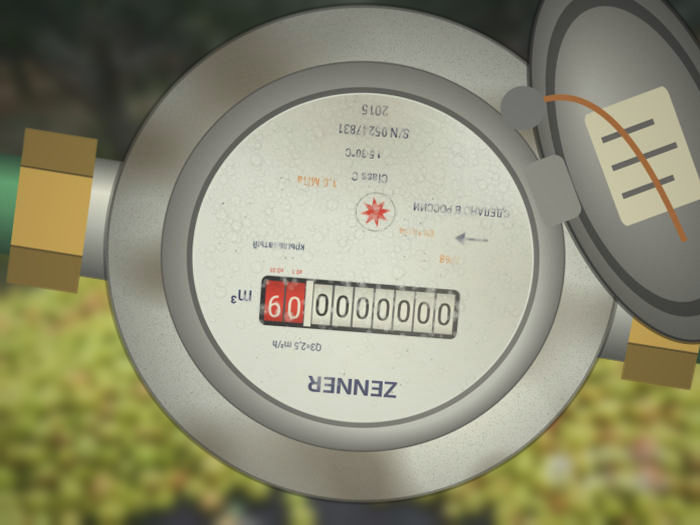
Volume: {"value": 0.09, "unit": "m³"}
